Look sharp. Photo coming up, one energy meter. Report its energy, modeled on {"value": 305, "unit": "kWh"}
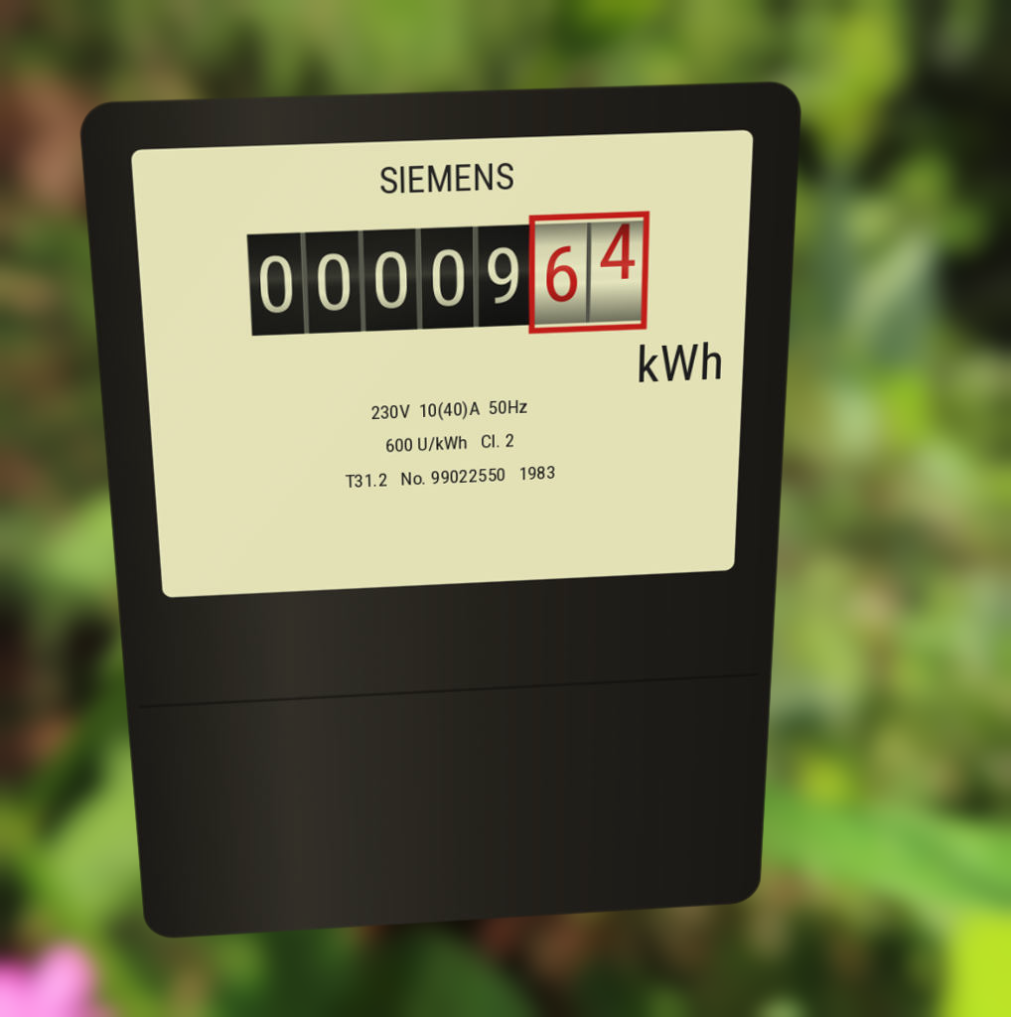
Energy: {"value": 9.64, "unit": "kWh"}
